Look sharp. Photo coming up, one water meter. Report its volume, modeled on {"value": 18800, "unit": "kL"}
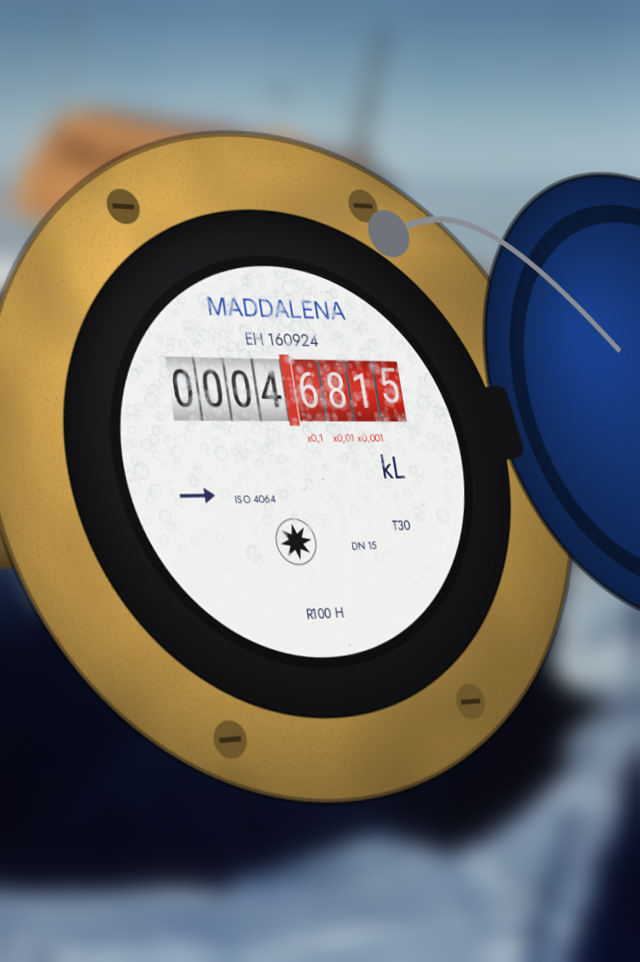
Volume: {"value": 4.6815, "unit": "kL"}
